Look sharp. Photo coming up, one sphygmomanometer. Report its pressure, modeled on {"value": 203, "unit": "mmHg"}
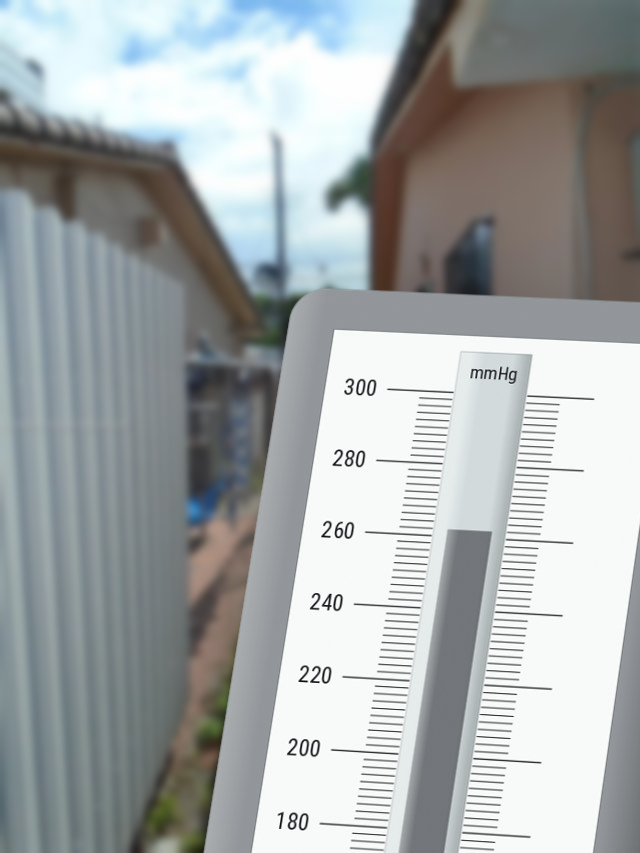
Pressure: {"value": 262, "unit": "mmHg"}
